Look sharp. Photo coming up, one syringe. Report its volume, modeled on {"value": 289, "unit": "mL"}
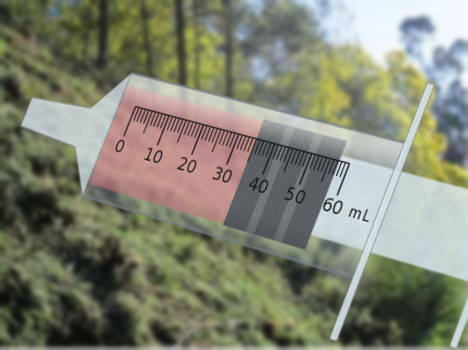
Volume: {"value": 35, "unit": "mL"}
